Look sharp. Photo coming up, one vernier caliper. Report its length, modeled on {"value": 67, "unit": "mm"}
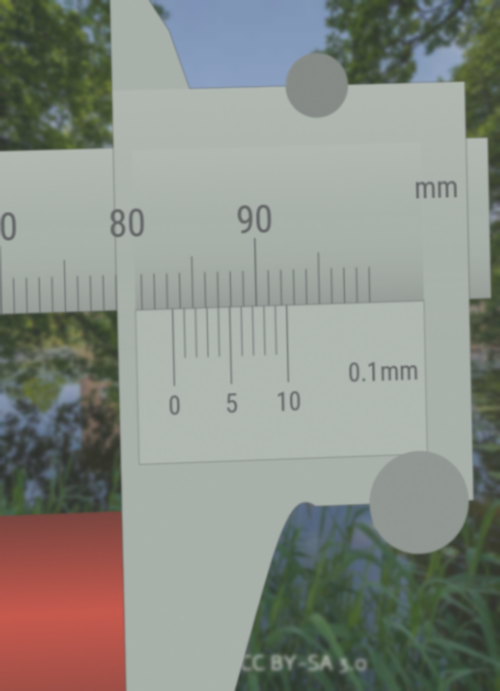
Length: {"value": 83.4, "unit": "mm"}
